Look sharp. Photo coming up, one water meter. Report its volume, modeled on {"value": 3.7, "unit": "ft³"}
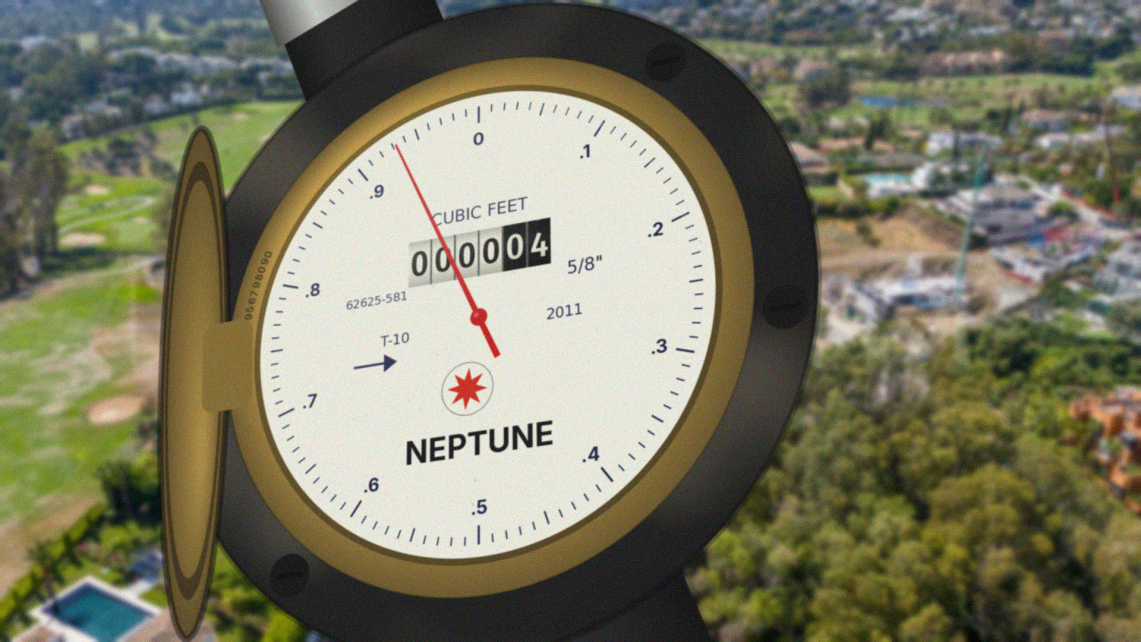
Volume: {"value": 3.93, "unit": "ft³"}
